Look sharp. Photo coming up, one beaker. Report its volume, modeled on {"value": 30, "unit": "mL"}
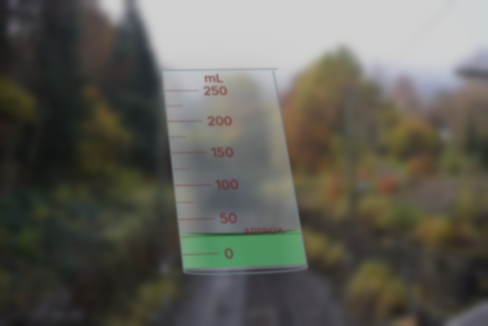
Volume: {"value": 25, "unit": "mL"}
